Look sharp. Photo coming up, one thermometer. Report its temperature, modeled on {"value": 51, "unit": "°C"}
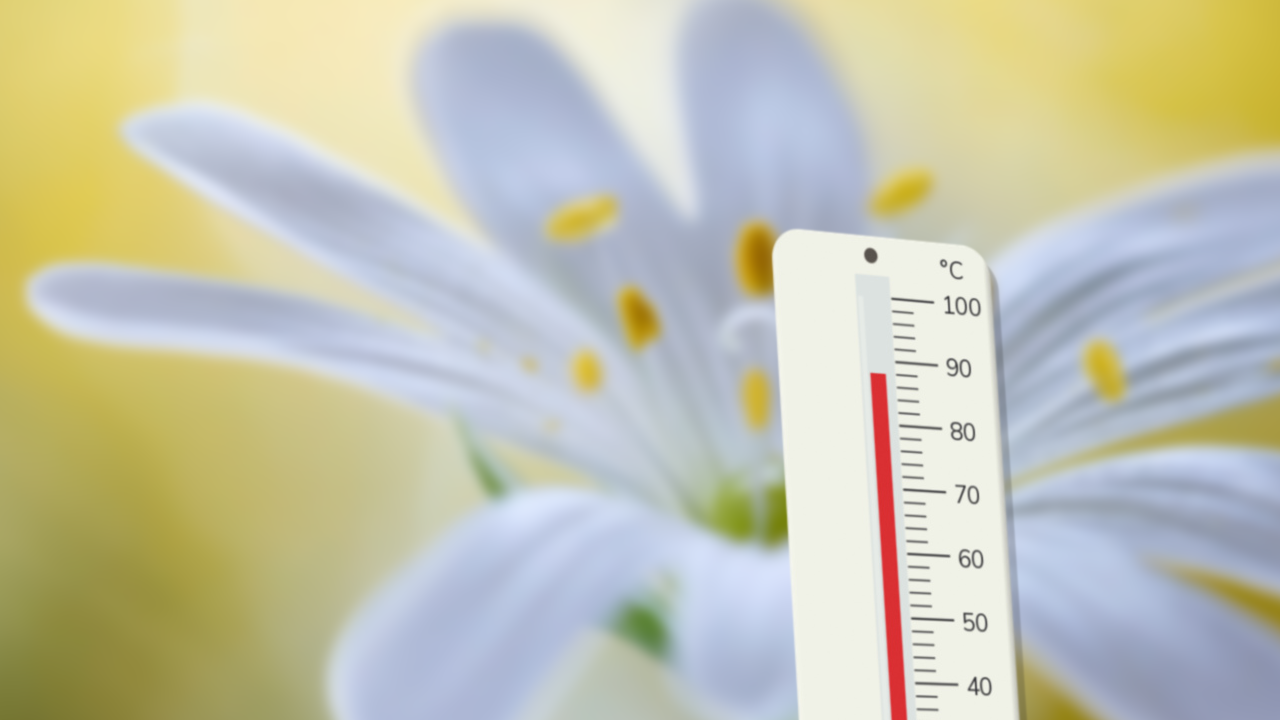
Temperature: {"value": 88, "unit": "°C"}
